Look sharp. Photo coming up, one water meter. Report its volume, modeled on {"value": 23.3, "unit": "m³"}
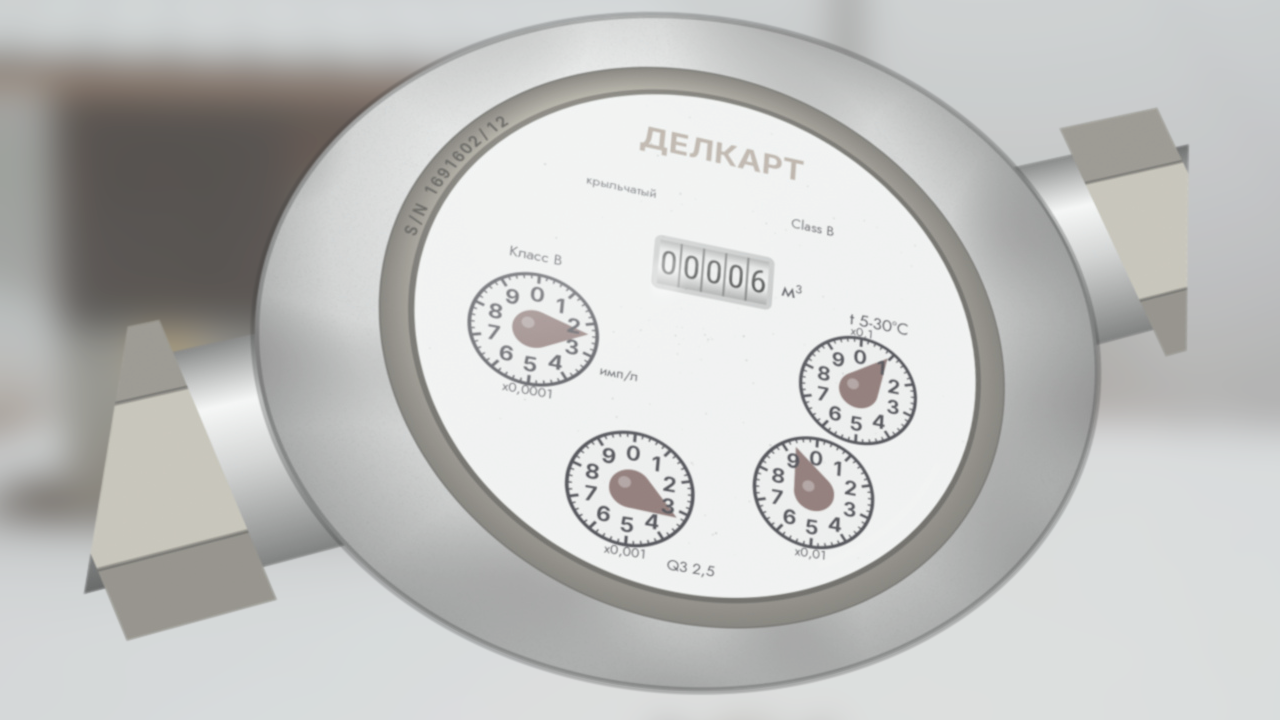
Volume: {"value": 6.0932, "unit": "m³"}
